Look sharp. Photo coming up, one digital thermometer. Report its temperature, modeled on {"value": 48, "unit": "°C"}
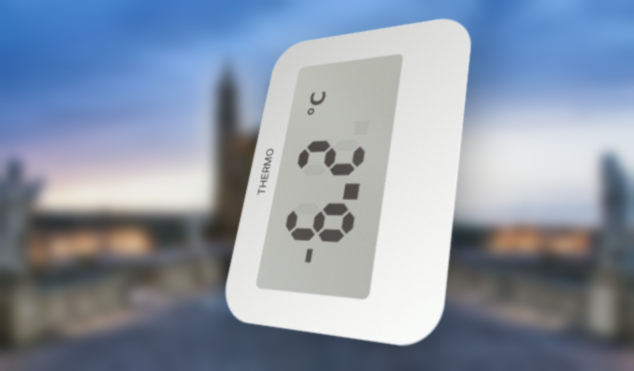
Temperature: {"value": -6.2, "unit": "°C"}
